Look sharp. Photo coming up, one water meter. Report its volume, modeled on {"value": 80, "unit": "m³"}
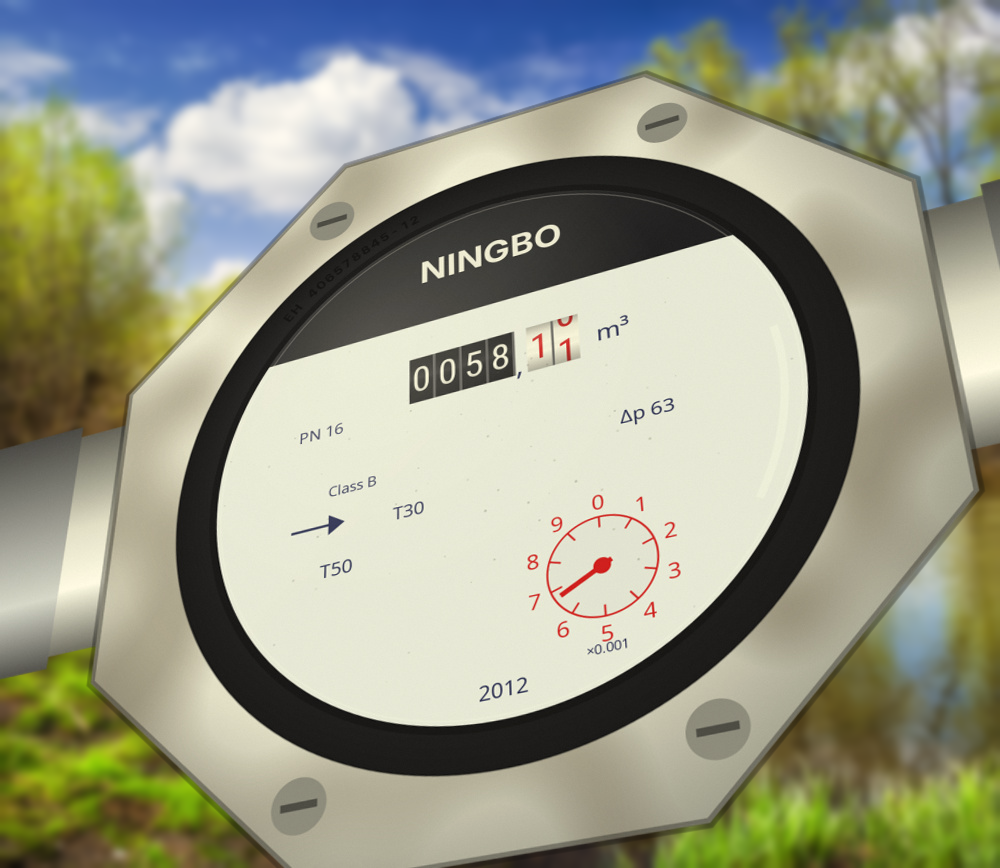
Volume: {"value": 58.106, "unit": "m³"}
